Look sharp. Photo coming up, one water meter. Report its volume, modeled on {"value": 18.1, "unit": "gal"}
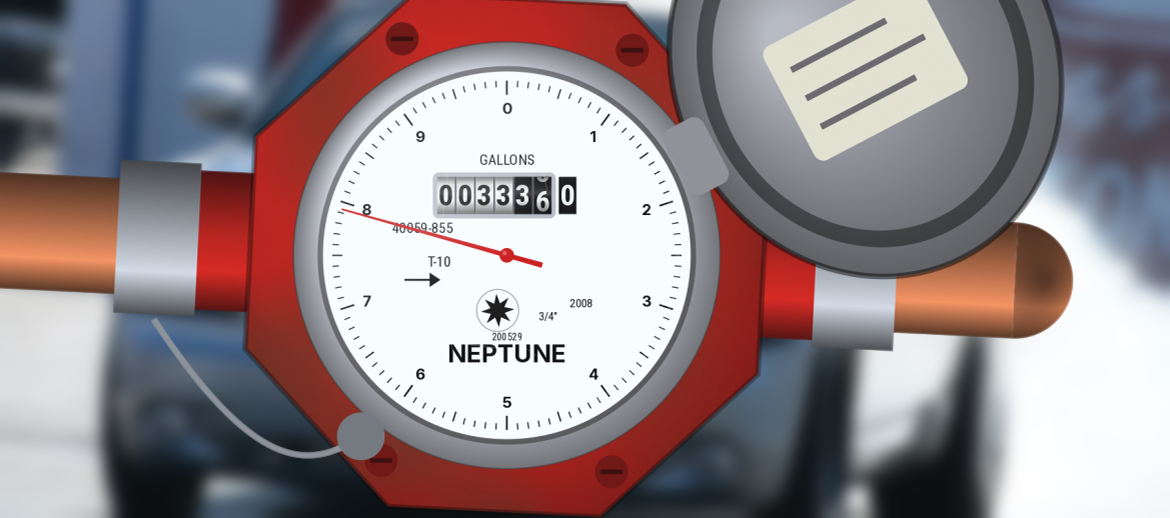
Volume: {"value": 33357.9, "unit": "gal"}
